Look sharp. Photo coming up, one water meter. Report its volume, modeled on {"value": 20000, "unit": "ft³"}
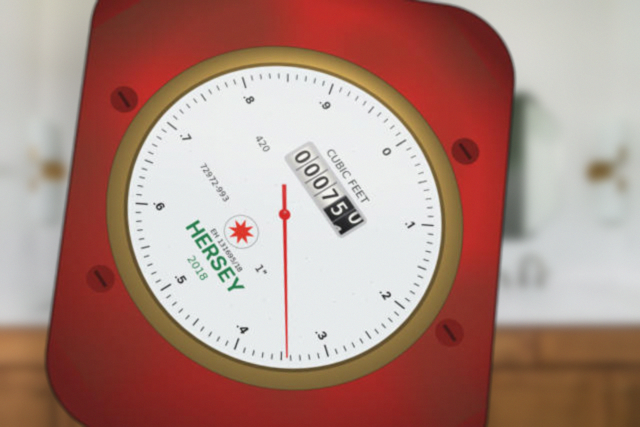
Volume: {"value": 750.34, "unit": "ft³"}
